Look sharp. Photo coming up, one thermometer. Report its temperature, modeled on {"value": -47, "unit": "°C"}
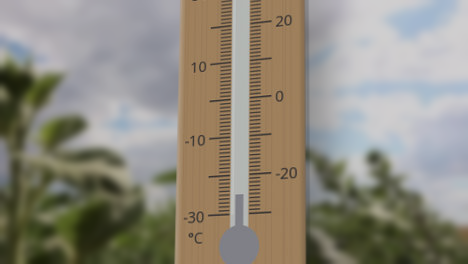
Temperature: {"value": -25, "unit": "°C"}
